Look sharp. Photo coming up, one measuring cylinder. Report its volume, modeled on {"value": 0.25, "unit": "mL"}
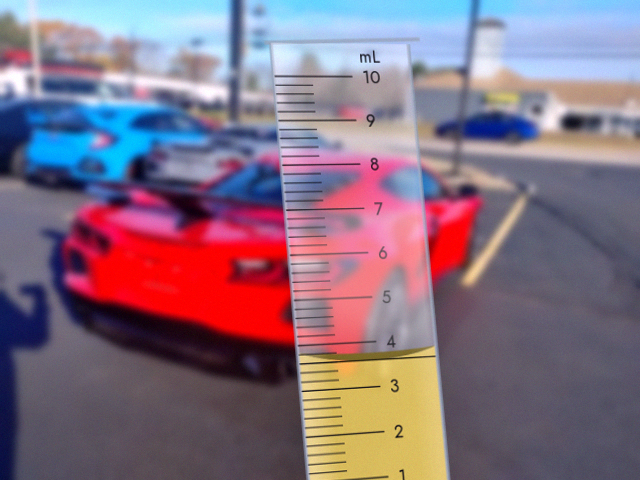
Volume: {"value": 3.6, "unit": "mL"}
